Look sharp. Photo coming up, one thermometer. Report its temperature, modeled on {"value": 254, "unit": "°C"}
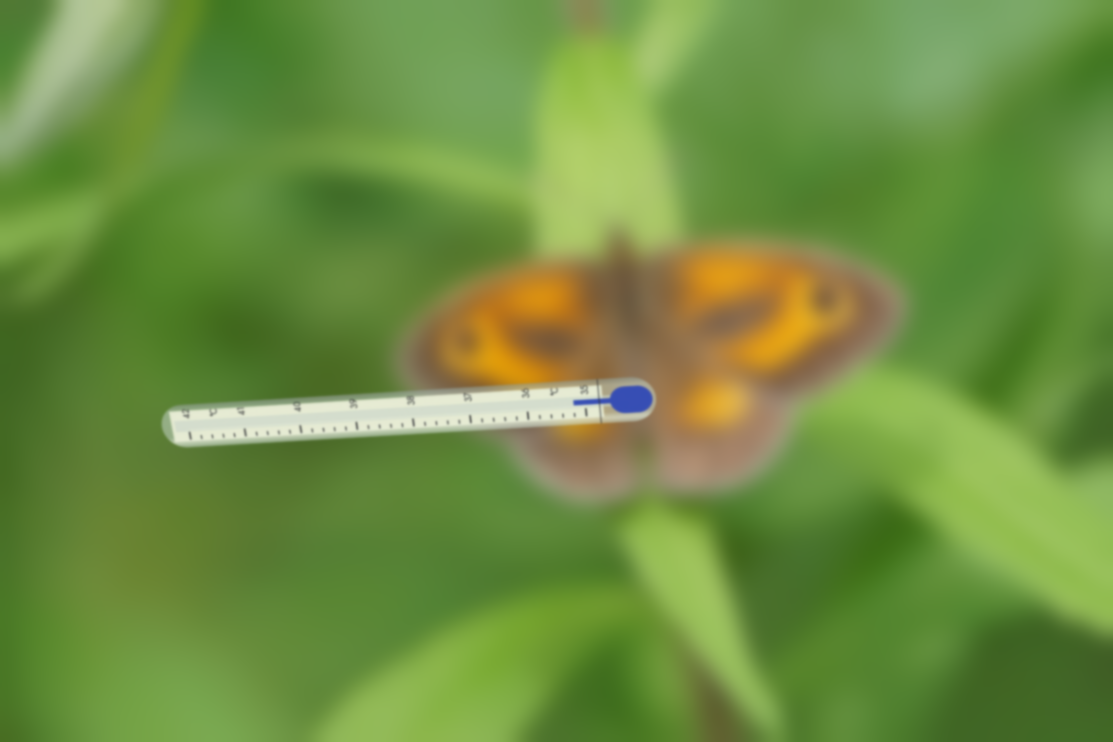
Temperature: {"value": 35.2, "unit": "°C"}
